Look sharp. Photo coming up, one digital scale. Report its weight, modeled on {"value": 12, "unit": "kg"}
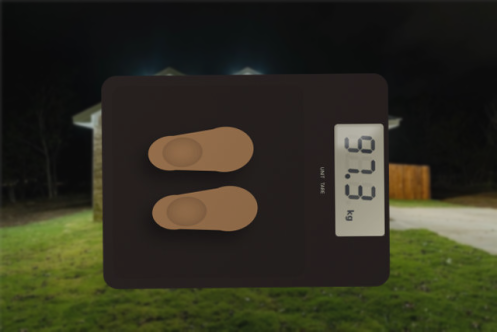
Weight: {"value": 97.3, "unit": "kg"}
